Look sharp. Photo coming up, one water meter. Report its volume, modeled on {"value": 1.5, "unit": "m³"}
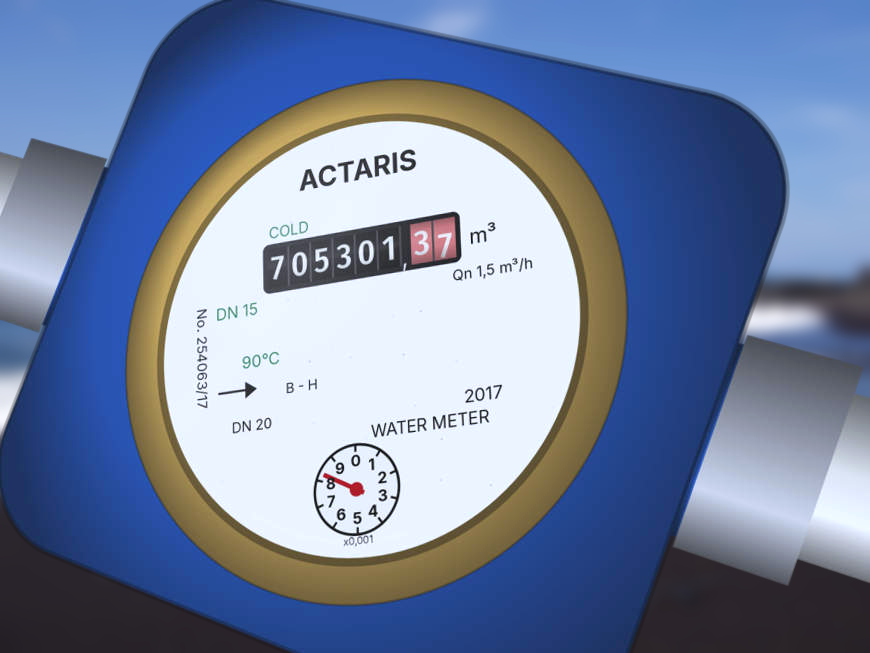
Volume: {"value": 705301.368, "unit": "m³"}
